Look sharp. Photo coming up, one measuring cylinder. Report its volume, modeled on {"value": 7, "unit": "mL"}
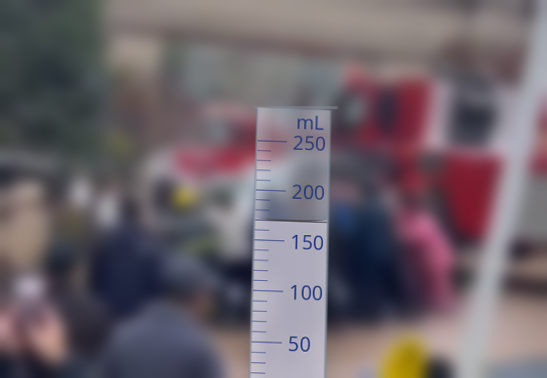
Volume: {"value": 170, "unit": "mL"}
